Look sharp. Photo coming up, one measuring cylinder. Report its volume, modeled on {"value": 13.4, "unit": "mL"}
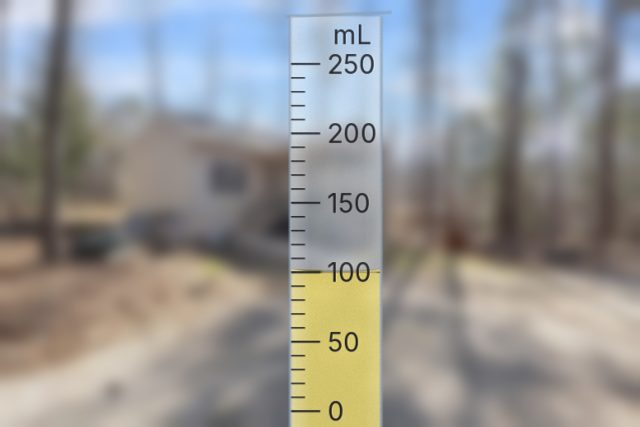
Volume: {"value": 100, "unit": "mL"}
